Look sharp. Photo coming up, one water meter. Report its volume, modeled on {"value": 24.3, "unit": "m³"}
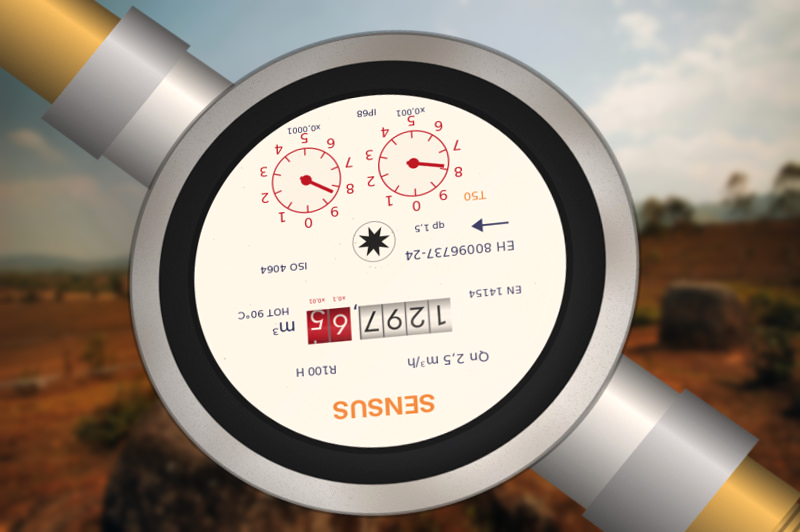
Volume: {"value": 1297.6478, "unit": "m³"}
